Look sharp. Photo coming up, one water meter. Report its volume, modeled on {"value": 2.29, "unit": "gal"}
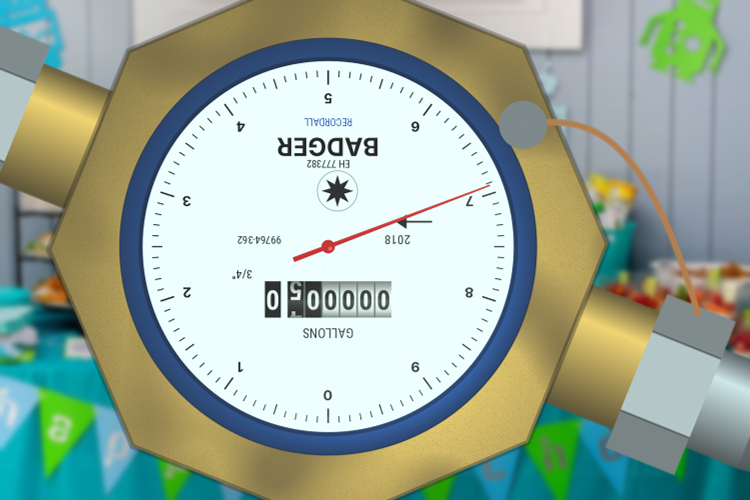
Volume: {"value": 46.9, "unit": "gal"}
